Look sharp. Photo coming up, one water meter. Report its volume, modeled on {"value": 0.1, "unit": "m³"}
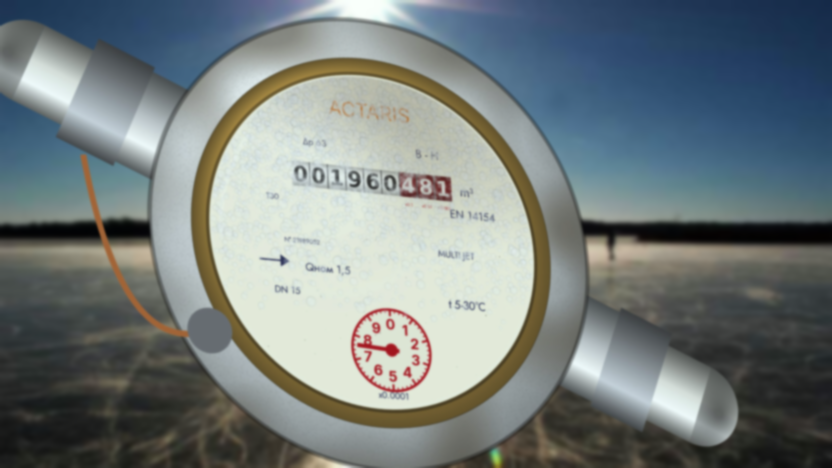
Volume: {"value": 1960.4817, "unit": "m³"}
